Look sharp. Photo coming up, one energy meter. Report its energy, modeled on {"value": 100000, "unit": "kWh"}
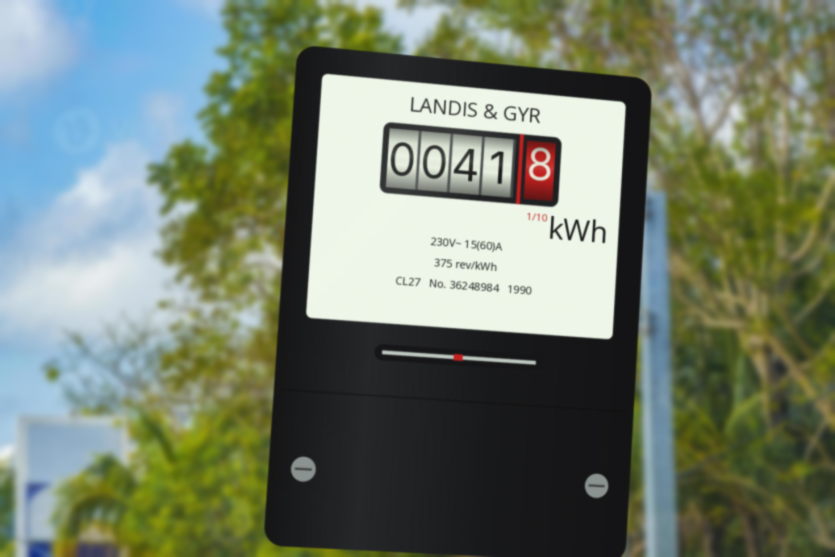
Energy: {"value": 41.8, "unit": "kWh"}
